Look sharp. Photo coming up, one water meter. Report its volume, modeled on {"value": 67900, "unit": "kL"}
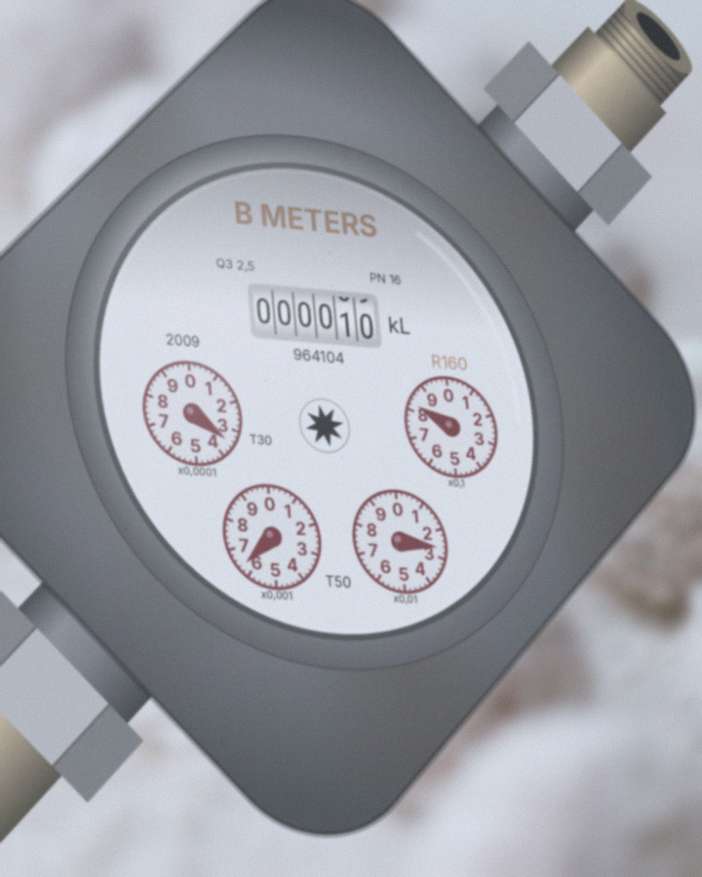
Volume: {"value": 9.8263, "unit": "kL"}
